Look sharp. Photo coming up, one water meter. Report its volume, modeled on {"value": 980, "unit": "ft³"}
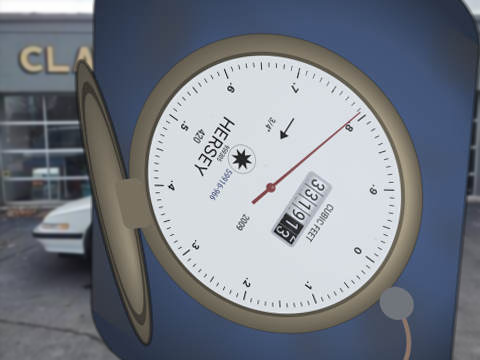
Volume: {"value": 331912.79, "unit": "ft³"}
